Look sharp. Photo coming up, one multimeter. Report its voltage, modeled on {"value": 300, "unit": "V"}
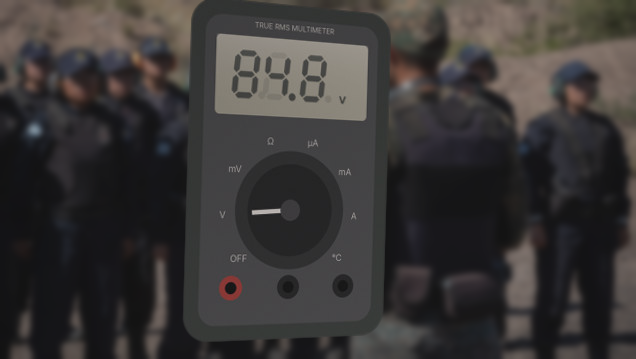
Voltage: {"value": 84.8, "unit": "V"}
